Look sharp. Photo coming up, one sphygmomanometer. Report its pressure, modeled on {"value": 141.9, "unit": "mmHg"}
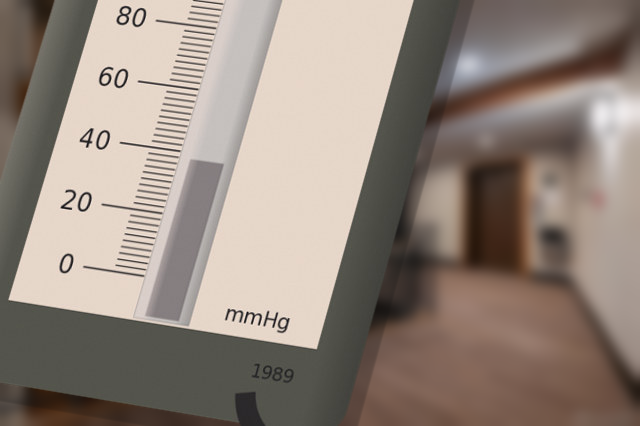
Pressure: {"value": 38, "unit": "mmHg"}
